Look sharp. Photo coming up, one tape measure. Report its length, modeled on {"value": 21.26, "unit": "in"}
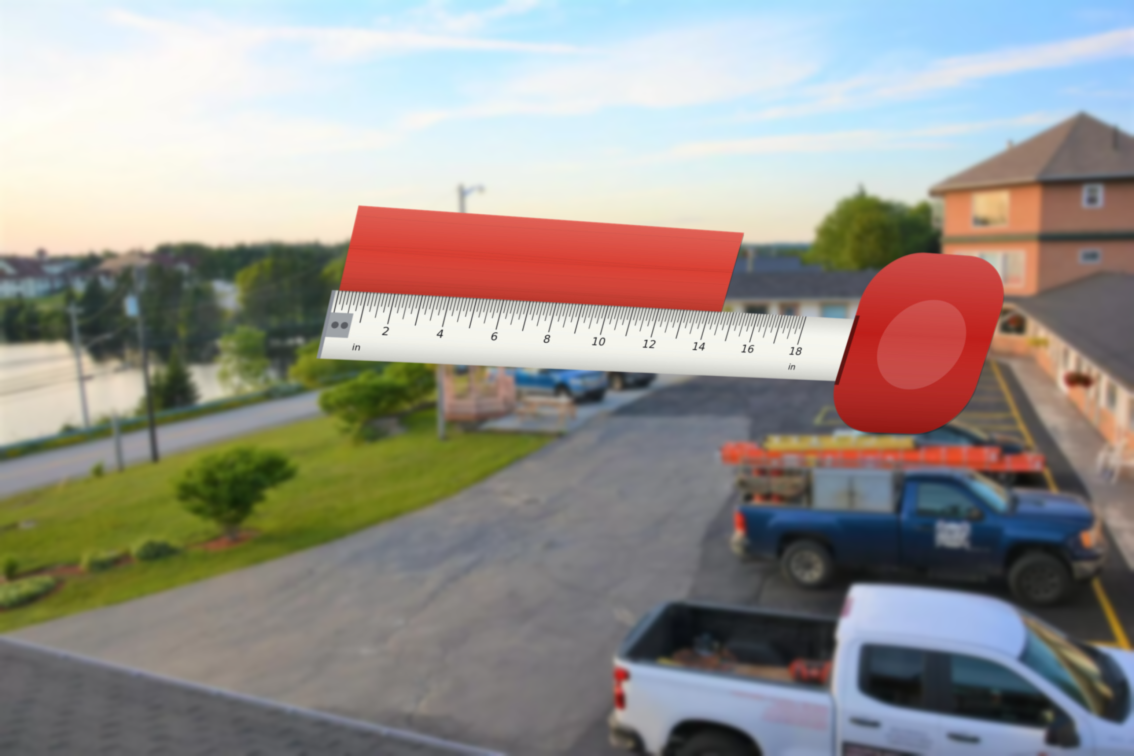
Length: {"value": 14.5, "unit": "in"}
